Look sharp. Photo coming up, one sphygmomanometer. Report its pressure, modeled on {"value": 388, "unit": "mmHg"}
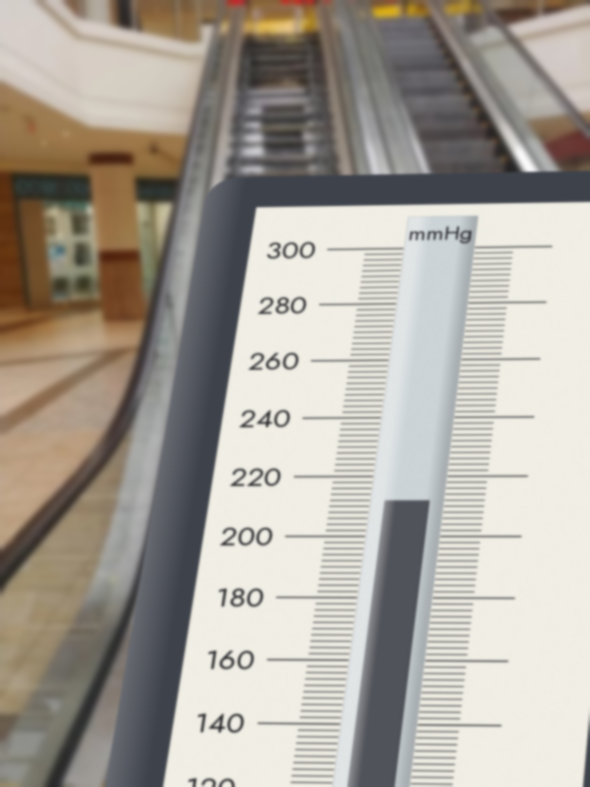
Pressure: {"value": 212, "unit": "mmHg"}
